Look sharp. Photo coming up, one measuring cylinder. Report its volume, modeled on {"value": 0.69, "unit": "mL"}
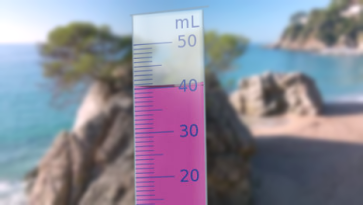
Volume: {"value": 40, "unit": "mL"}
